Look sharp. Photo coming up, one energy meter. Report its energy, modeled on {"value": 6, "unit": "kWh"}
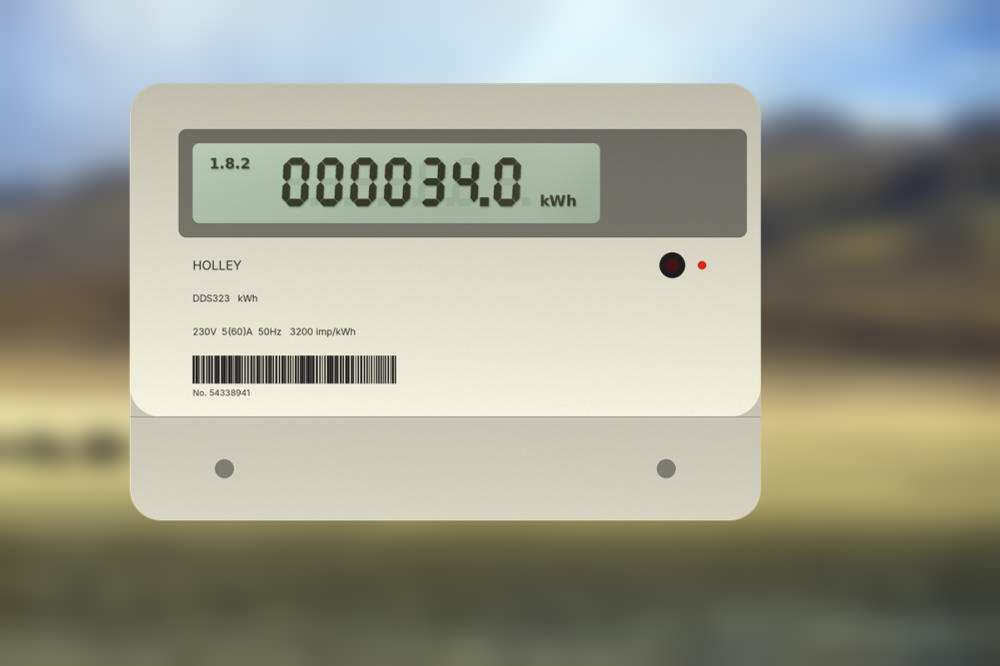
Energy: {"value": 34.0, "unit": "kWh"}
